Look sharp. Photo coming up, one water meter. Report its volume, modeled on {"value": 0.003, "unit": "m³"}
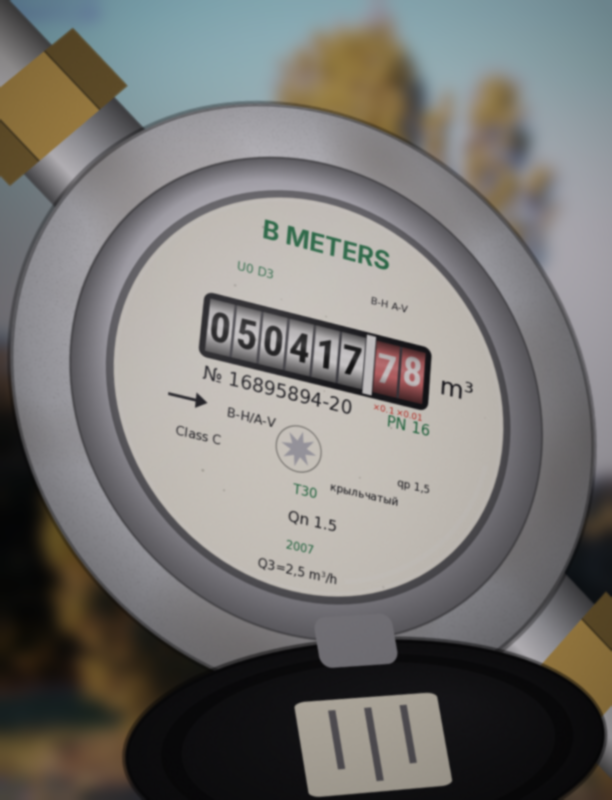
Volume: {"value": 50417.78, "unit": "m³"}
